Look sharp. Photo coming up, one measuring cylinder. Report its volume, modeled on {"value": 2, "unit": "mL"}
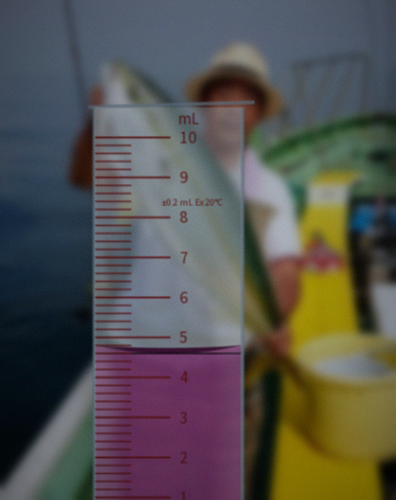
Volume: {"value": 4.6, "unit": "mL"}
